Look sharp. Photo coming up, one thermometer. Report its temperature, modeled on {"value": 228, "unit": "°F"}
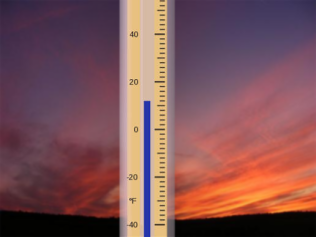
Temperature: {"value": 12, "unit": "°F"}
